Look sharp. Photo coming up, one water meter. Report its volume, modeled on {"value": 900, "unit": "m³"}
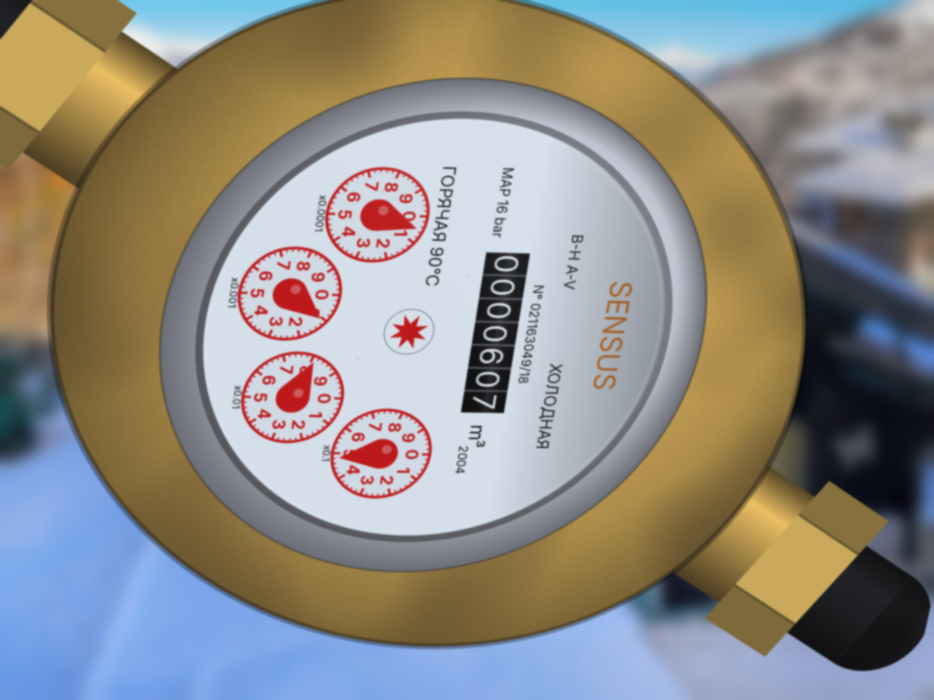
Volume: {"value": 607.4810, "unit": "m³"}
